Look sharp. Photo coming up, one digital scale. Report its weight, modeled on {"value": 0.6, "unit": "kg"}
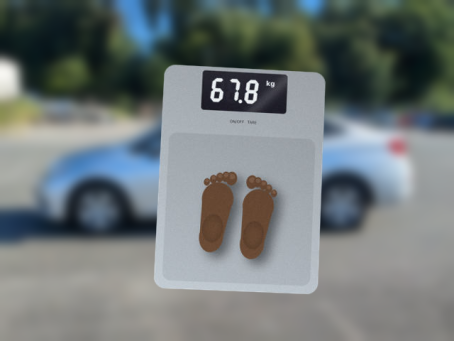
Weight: {"value": 67.8, "unit": "kg"}
